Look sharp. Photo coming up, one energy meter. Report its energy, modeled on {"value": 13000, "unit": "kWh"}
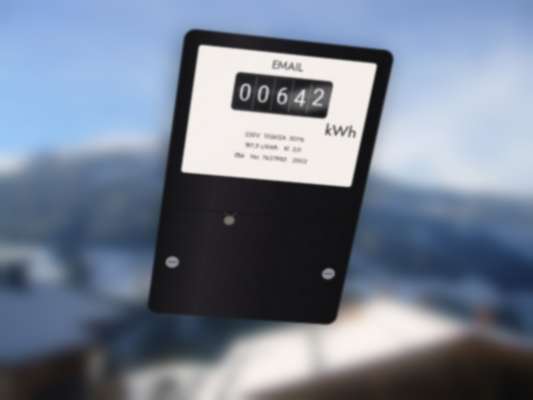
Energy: {"value": 642, "unit": "kWh"}
